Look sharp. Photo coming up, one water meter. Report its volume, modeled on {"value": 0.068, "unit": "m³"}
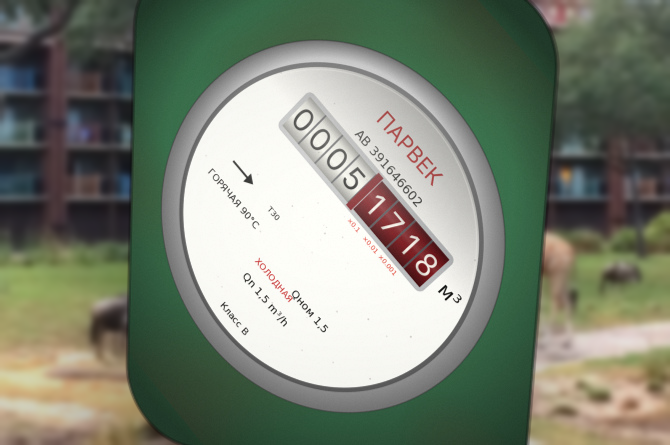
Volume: {"value": 5.1718, "unit": "m³"}
